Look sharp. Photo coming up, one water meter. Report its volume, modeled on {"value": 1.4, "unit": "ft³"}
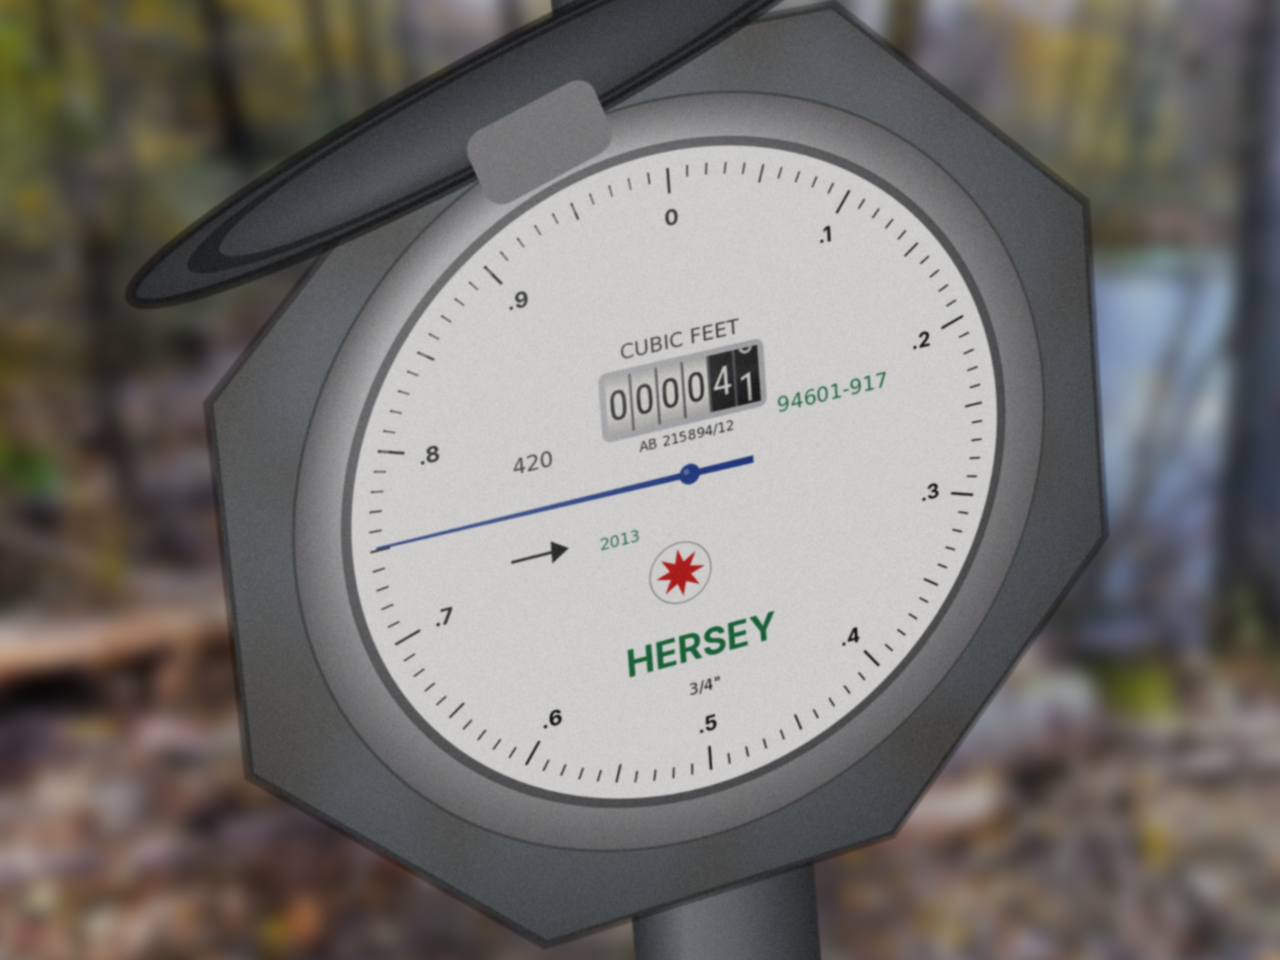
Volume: {"value": 40.75, "unit": "ft³"}
